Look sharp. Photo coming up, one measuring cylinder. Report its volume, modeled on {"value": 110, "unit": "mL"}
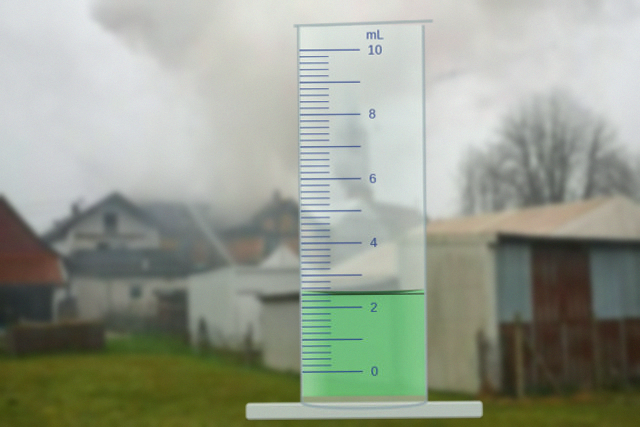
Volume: {"value": 2.4, "unit": "mL"}
